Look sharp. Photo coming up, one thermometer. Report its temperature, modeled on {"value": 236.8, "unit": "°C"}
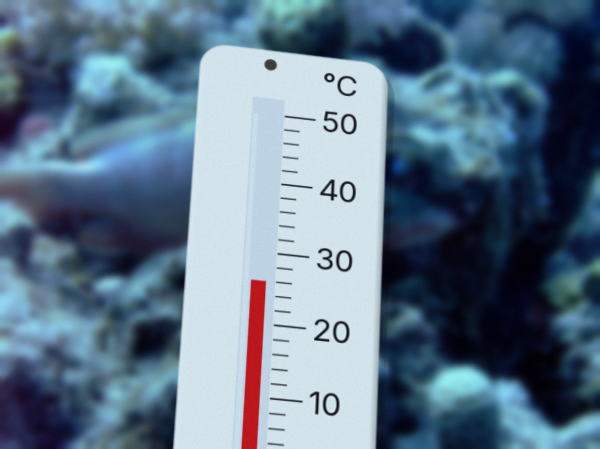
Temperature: {"value": 26, "unit": "°C"}
